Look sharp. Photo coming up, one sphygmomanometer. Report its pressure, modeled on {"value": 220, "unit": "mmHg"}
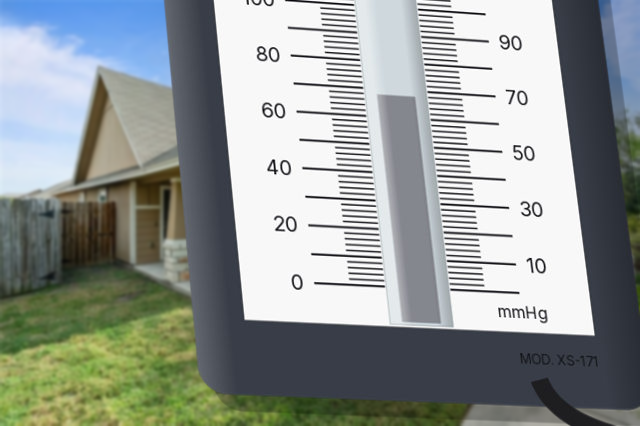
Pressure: {"value": 68, "unit": "mmHg"}
